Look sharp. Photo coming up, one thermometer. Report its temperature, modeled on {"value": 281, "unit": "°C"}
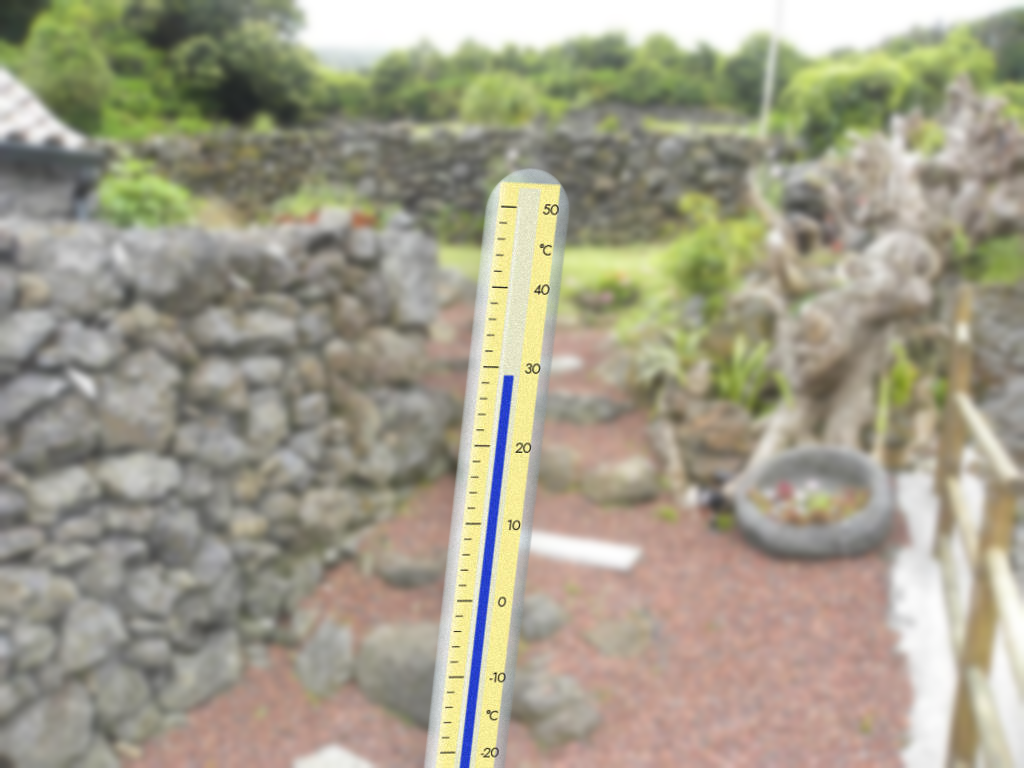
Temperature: {"value": 29, "unit": "°C"}
